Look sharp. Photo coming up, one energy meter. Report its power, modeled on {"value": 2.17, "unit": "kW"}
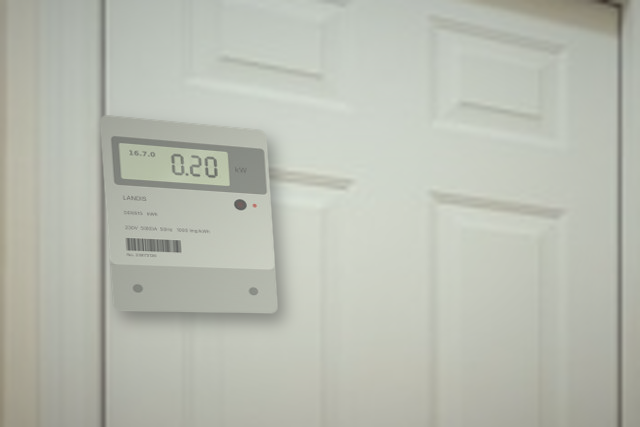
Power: {"value": 0.20, "unit": "kW"}
